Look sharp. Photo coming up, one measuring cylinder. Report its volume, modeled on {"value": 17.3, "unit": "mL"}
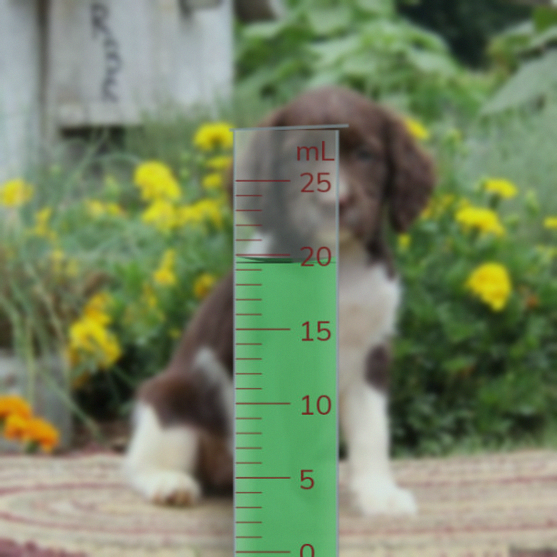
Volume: {"value": 19.5, "unit": "mL"}
